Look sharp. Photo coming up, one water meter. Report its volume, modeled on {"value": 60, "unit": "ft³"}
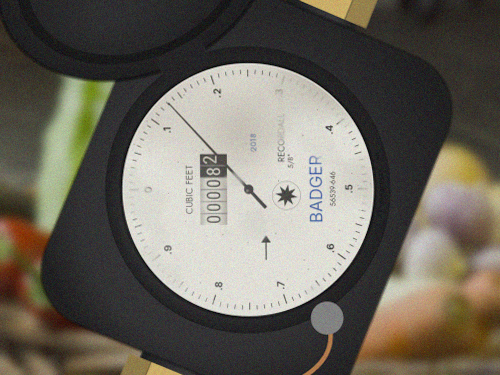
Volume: {"value": 82.13, "unit": "ft³"}
